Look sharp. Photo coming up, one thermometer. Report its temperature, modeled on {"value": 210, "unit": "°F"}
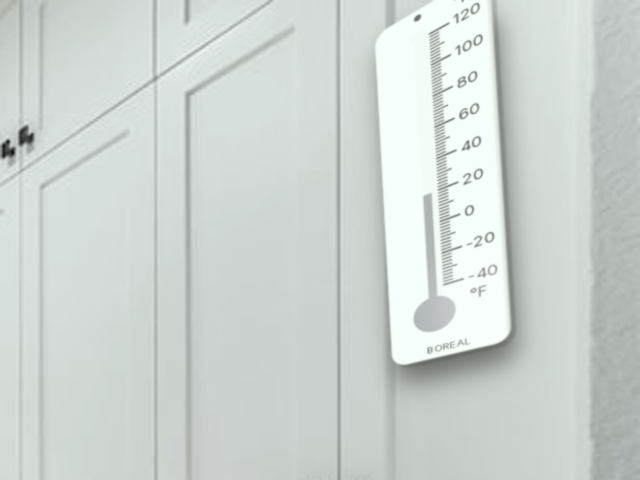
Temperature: {"value": 20, "unit": "°F"}
